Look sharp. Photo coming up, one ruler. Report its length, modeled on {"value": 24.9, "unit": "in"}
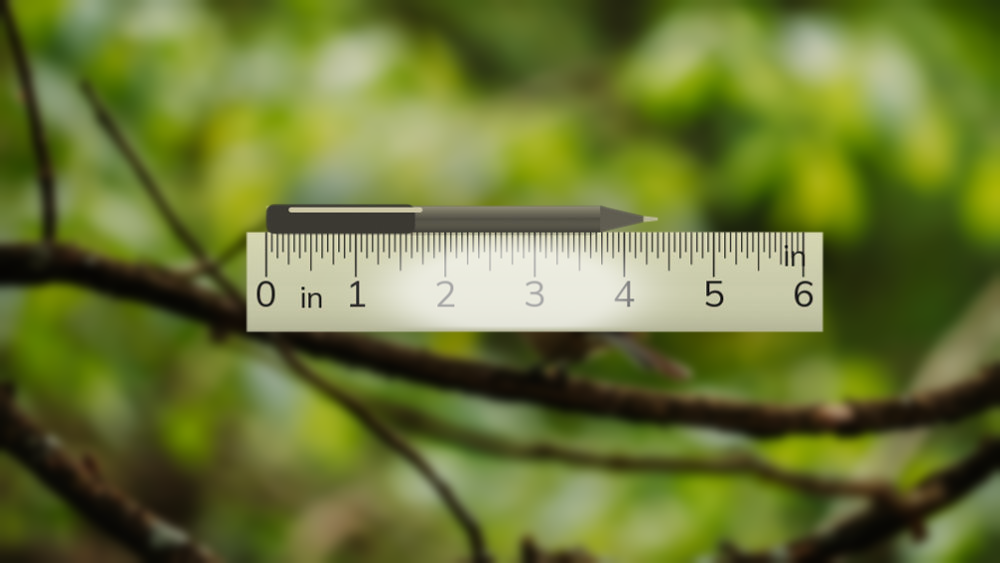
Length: {"value": 4.375, "unit": "in"}
